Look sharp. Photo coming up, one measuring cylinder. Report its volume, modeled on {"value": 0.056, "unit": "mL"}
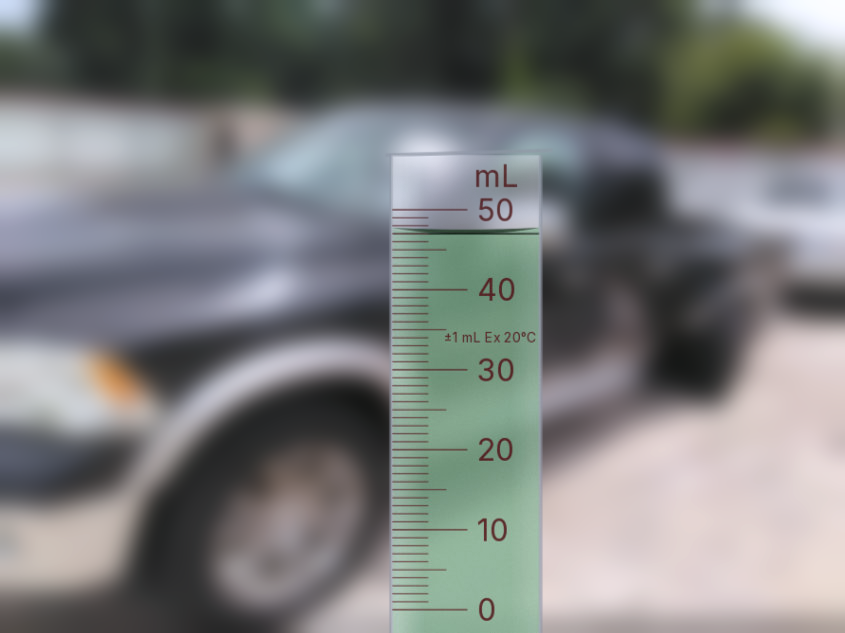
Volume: {"value": 47, "unit": "mL"}
